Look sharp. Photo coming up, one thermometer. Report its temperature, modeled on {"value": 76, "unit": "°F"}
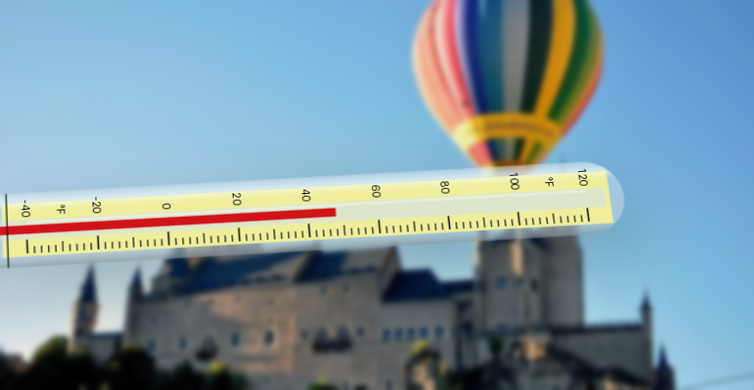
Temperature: {"value": 48, "unit": "°F"}
